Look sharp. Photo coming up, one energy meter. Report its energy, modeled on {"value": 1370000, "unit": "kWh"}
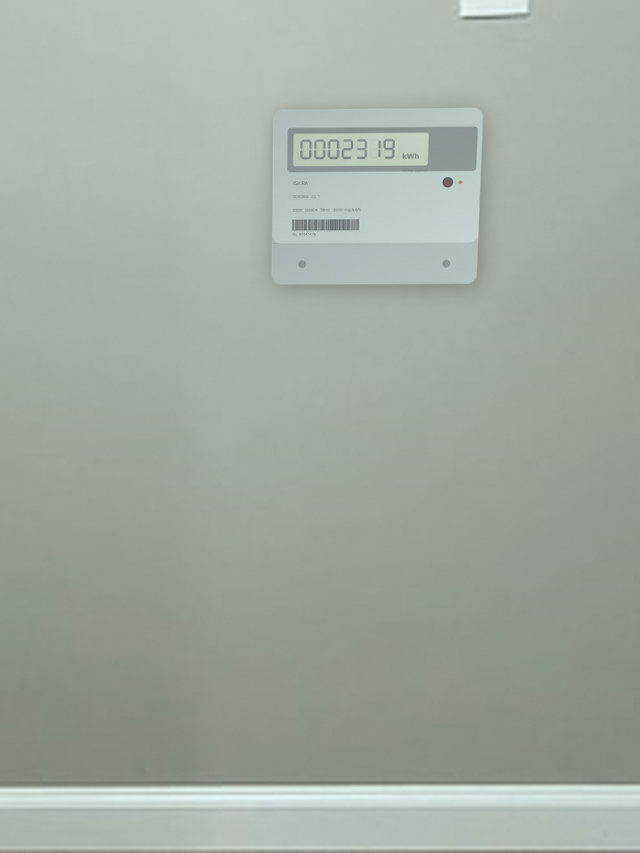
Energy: {"value": 2319, "unit": "kWh"}
